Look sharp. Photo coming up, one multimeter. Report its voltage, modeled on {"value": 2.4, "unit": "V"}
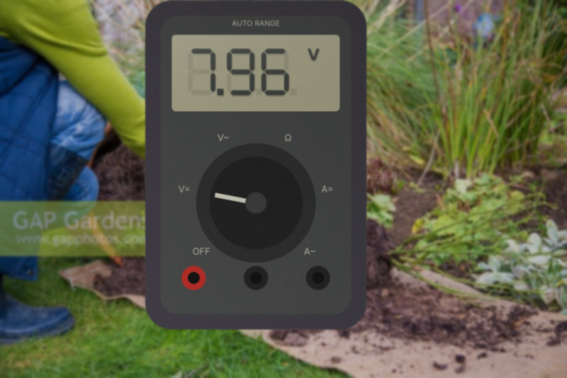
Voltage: {"value": 7.96, "unit": "V"}
